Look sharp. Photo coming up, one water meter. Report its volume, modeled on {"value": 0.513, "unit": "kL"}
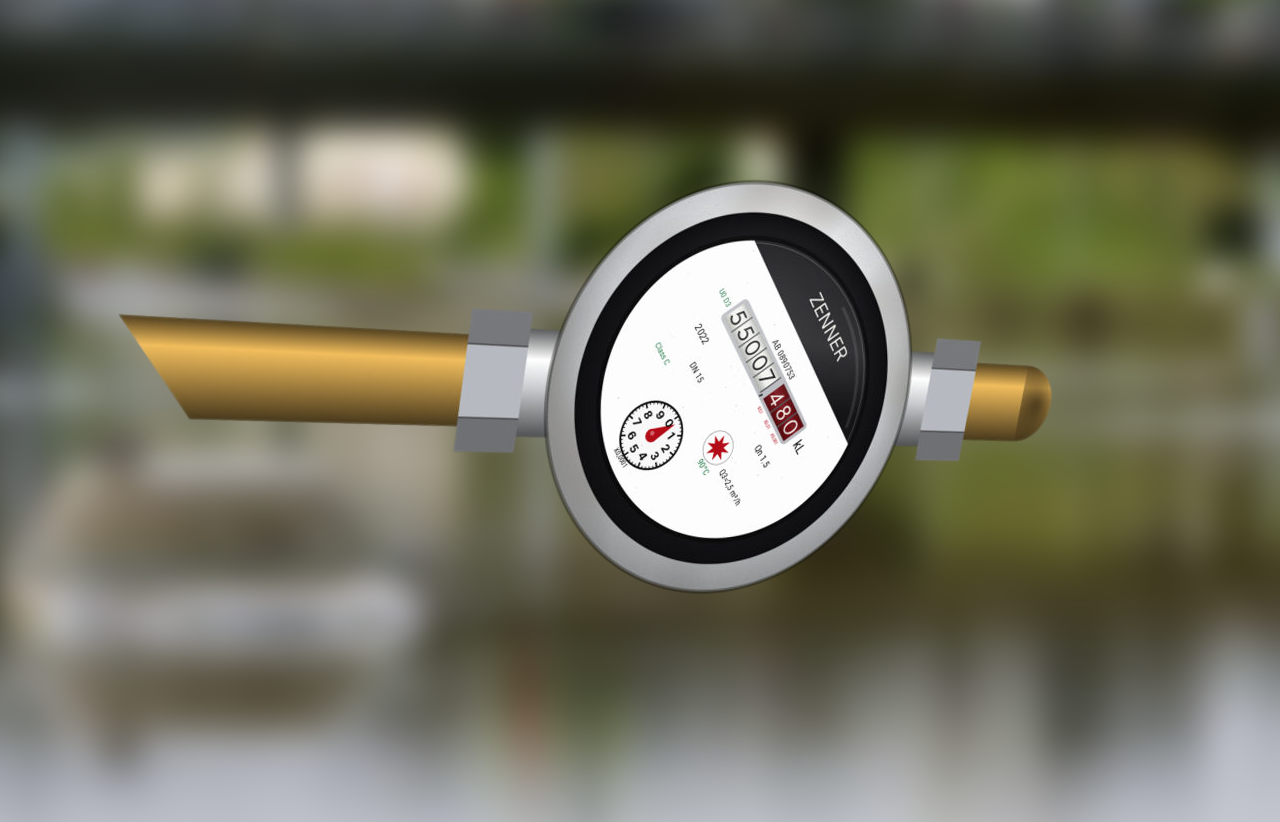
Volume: {"value": 55007.4800, "unit": "kL"}
